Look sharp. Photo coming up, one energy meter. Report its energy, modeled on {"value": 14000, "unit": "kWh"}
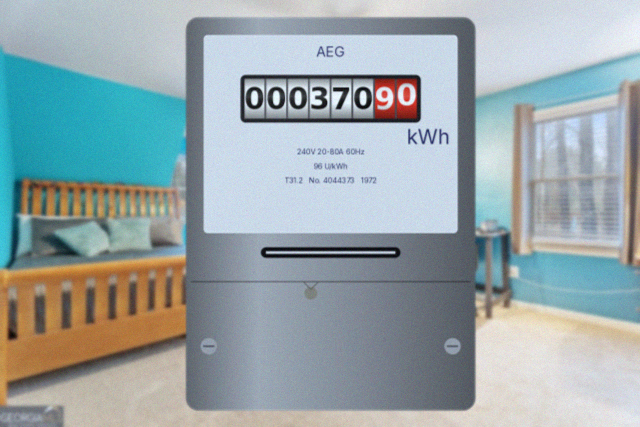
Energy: {"value": 370.90, "unit": "kWh"}
